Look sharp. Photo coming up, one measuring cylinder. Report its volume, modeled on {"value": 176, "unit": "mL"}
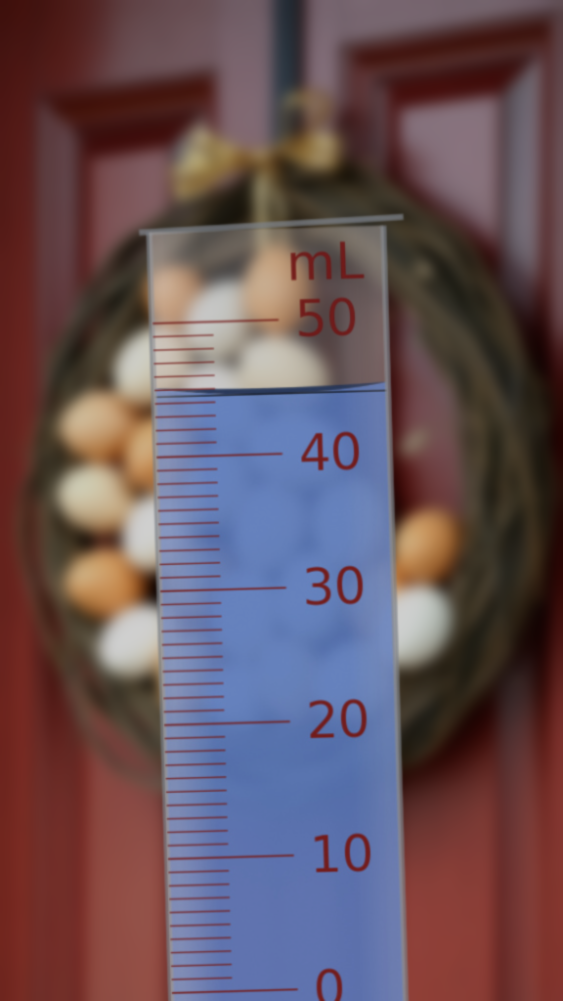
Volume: {"value": 44.5, "unit": "mL"}
